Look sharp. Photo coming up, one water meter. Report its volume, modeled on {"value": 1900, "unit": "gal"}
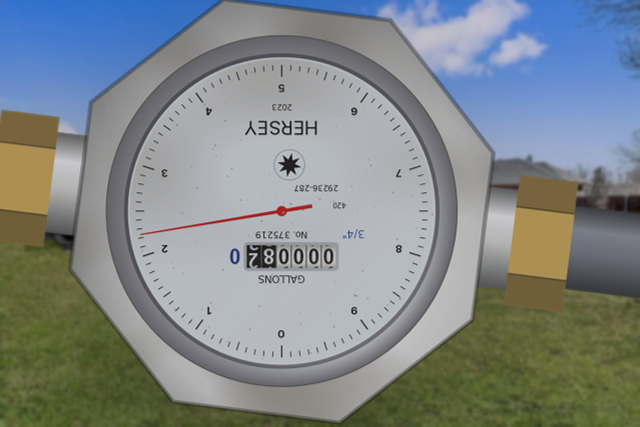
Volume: {"value": 822.2, "unit": "gal"}
